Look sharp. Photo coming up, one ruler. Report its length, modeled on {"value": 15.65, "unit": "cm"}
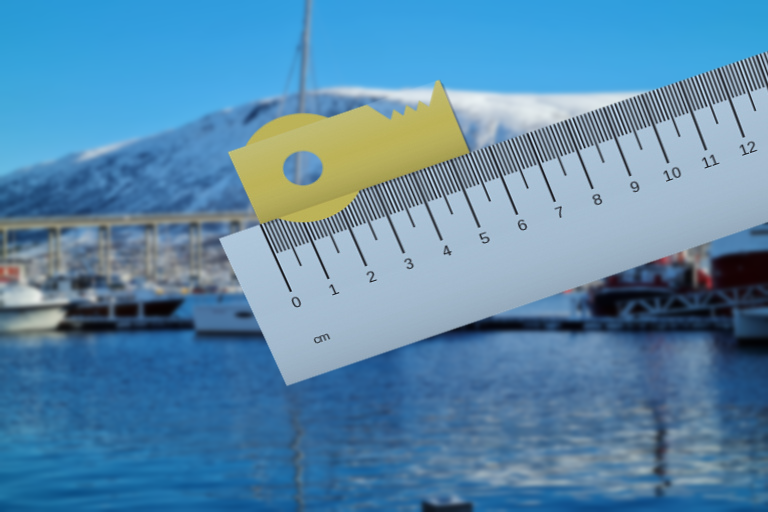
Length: {"value": 5.5, "unit": "cm"}
